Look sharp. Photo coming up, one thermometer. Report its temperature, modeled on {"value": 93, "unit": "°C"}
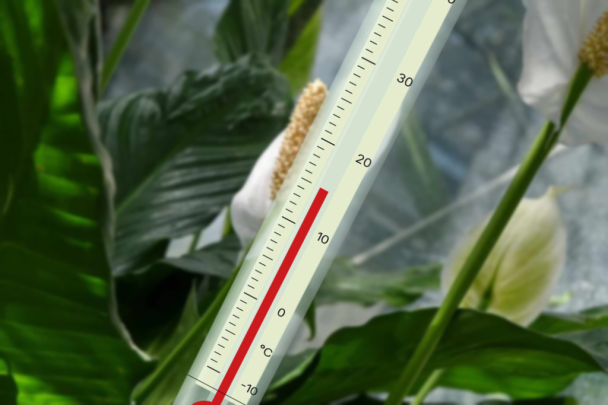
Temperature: {"value": 15, "unit": "°C"}
